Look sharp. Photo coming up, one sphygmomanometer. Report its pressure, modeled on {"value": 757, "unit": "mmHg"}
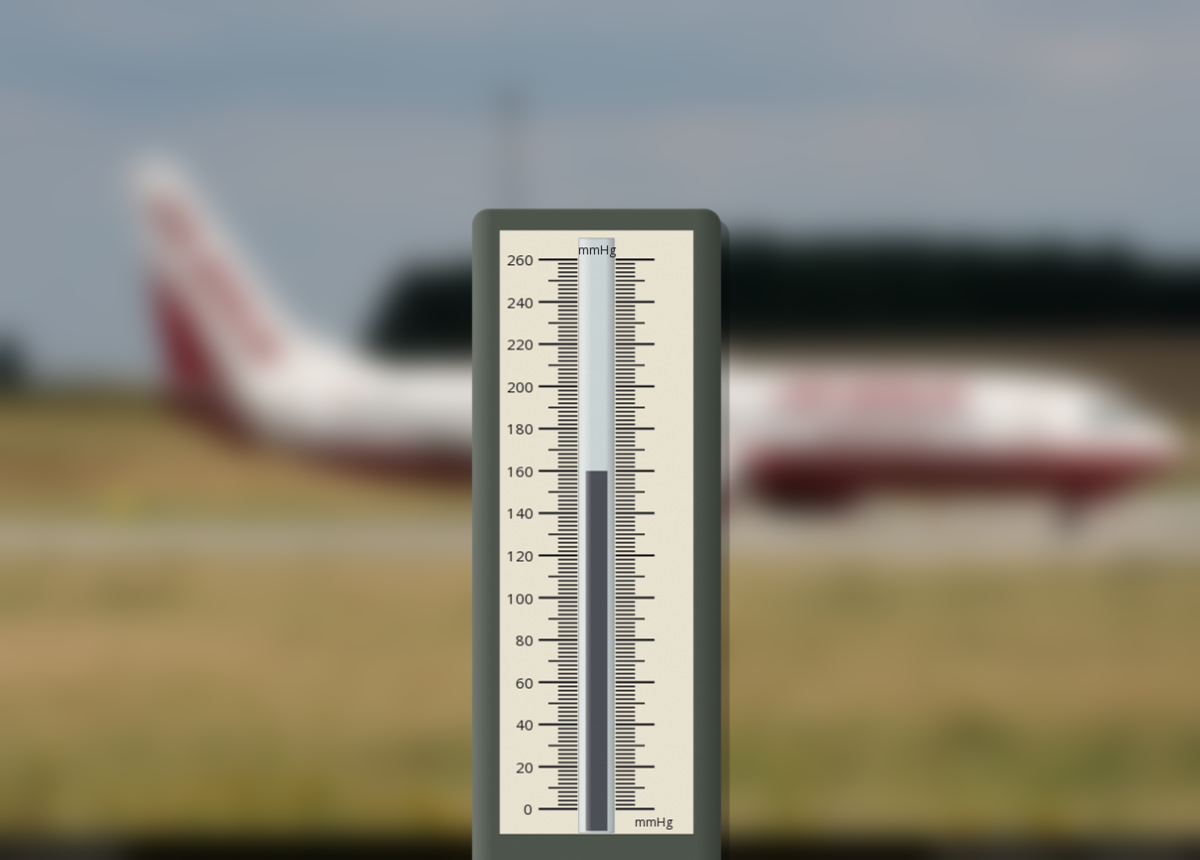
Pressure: {"value": 160, "unit": "mmHg"}
